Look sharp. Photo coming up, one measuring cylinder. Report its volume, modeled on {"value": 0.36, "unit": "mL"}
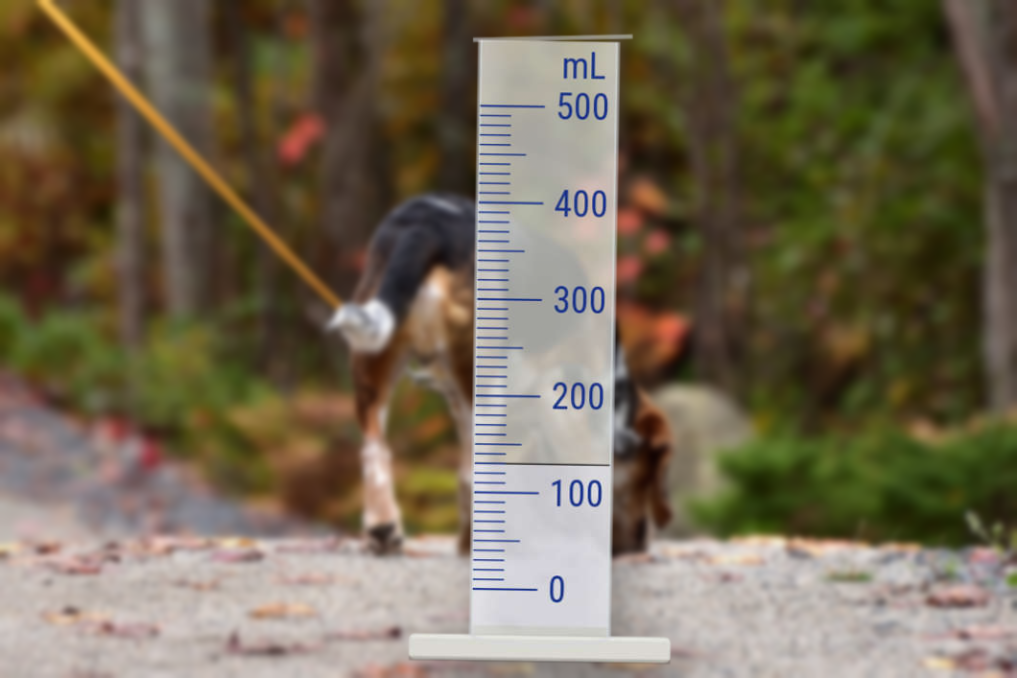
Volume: {"value": 130, "unit": "mL"}
